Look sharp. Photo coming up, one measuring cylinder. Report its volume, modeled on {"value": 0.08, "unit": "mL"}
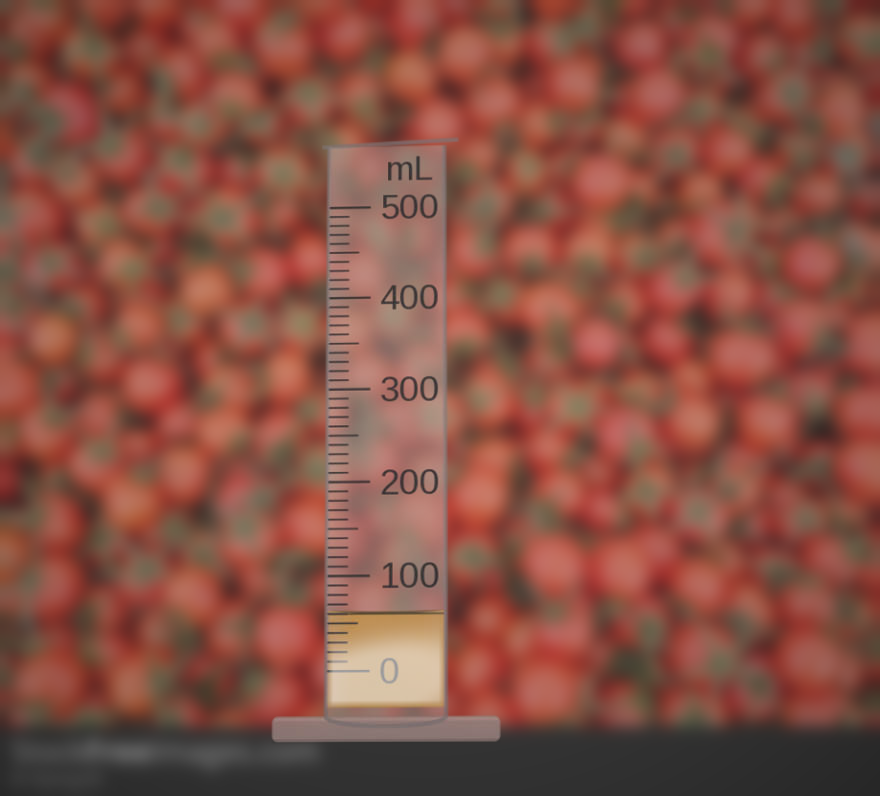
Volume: {"value": 60, "unit": "mL"}
